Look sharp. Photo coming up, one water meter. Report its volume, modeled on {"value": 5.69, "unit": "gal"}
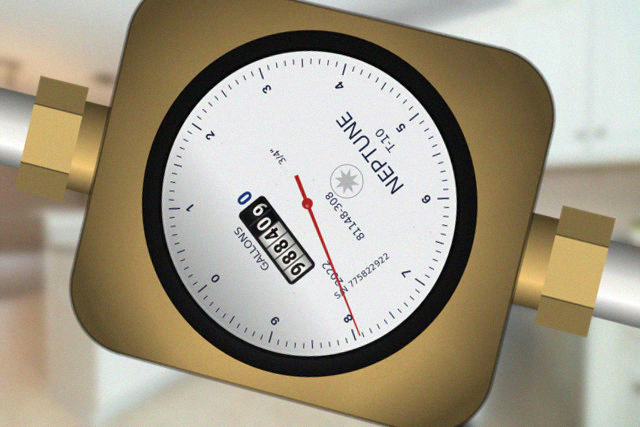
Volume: {"value": 9884087.9, "unit": "gal"}
